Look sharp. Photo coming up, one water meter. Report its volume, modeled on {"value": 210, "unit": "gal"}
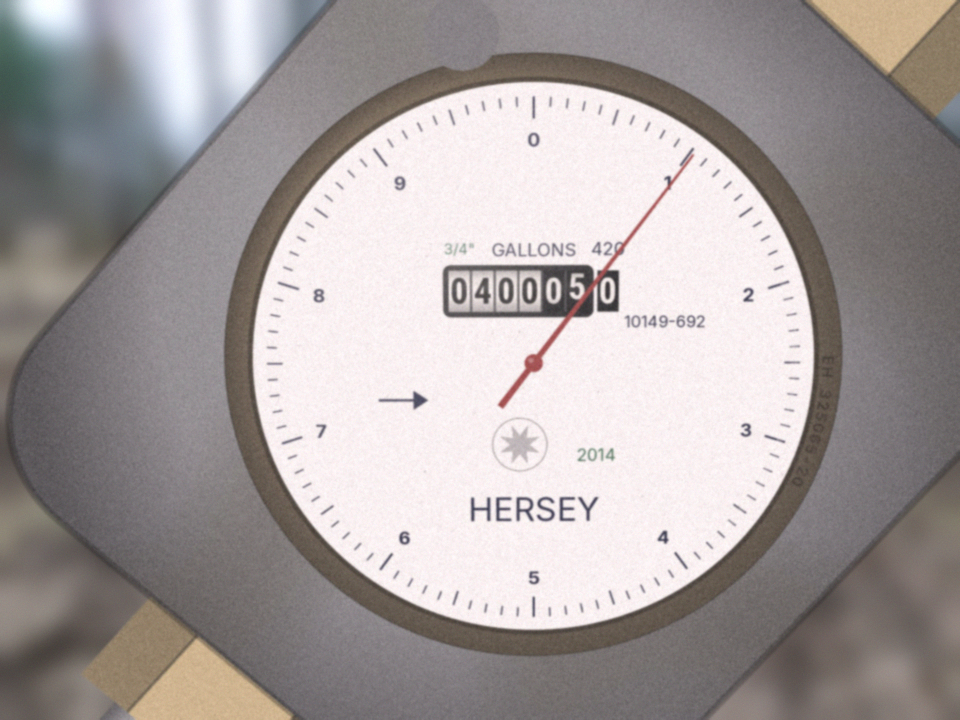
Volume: {"value": 400051.0, "unit": "gal"}
